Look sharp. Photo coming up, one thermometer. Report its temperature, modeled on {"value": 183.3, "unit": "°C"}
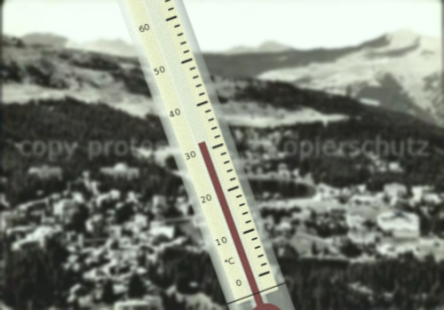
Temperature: {"value": 32, "unit": "°C"}
